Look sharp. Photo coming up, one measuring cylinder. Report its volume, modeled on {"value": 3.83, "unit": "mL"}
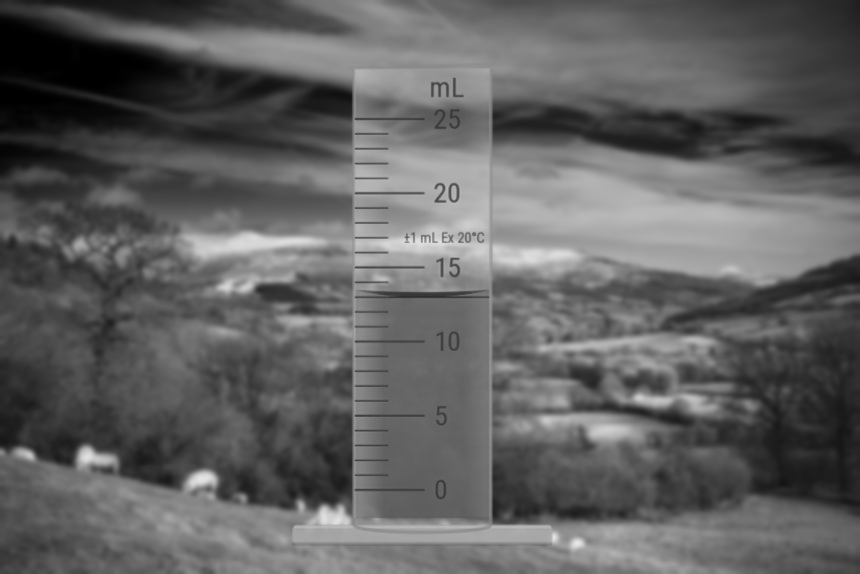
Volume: {"value": 13, "unit": "mL"}
